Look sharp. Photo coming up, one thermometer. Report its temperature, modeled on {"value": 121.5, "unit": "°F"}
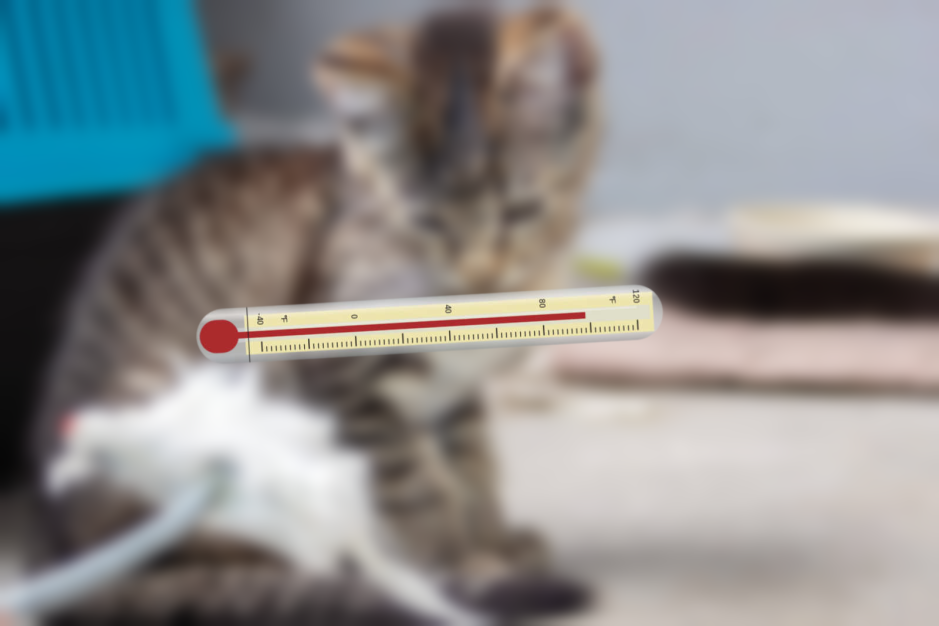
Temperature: {"value": 98, "unit": "°F"}
